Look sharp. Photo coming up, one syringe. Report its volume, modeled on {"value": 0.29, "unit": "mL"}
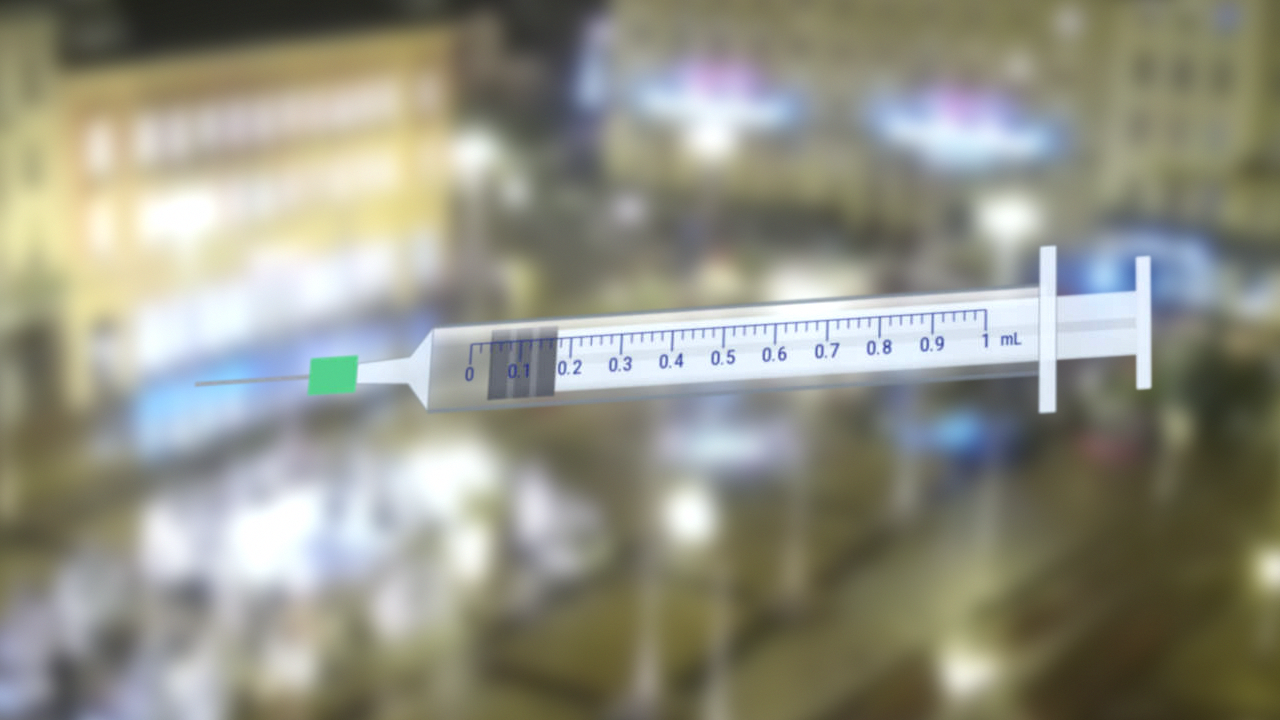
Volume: {"value": 0.04, "unit": "mL"}
